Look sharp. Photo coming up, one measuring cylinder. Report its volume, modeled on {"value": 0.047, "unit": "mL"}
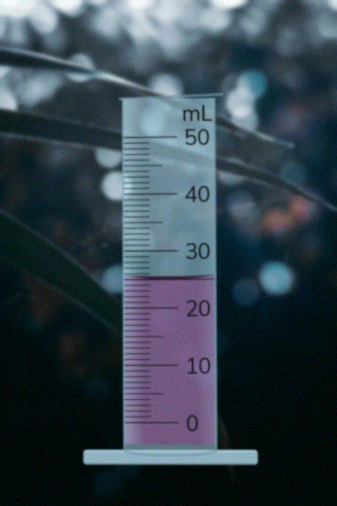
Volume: {"value": 25, "unit": "mL"}
